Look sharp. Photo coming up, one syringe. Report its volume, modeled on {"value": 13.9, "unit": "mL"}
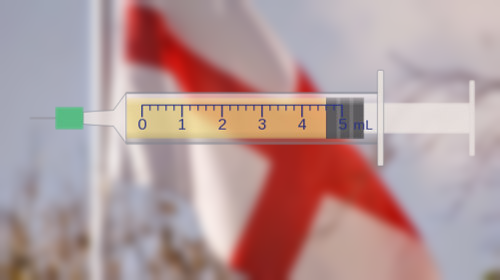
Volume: {"value": 4.6, "unit": "mL"}
